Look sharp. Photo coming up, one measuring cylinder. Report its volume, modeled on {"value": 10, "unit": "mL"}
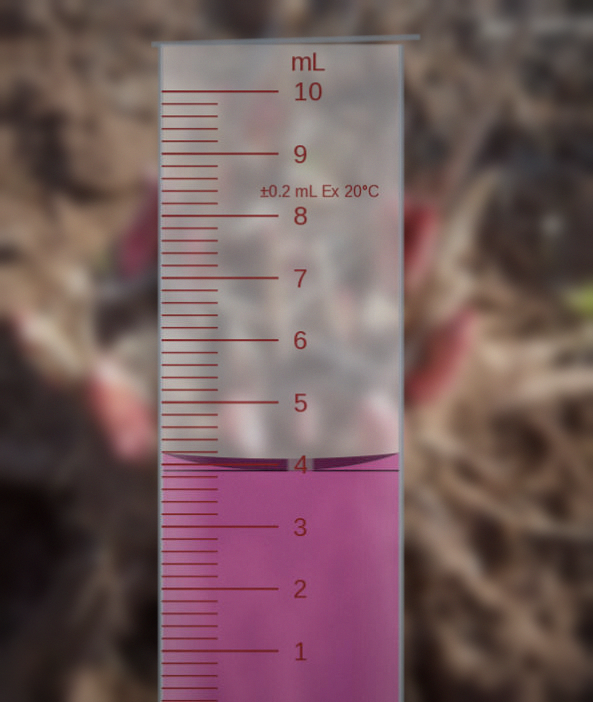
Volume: {"value": 3.9, "unit": "mL"}
